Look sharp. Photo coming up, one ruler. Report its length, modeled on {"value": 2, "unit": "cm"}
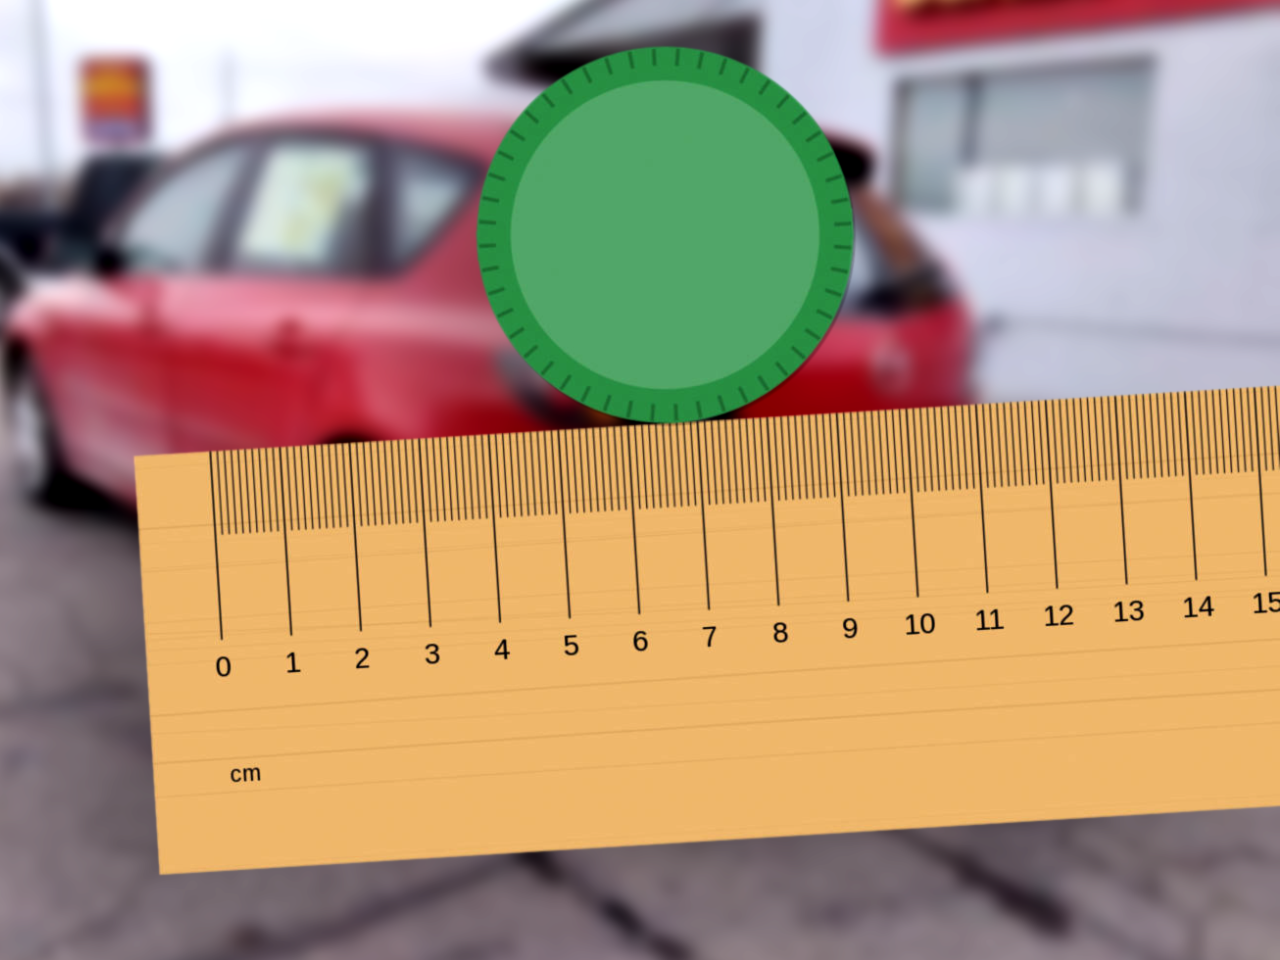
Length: {"value": 5.4, "unit": "cm"}
